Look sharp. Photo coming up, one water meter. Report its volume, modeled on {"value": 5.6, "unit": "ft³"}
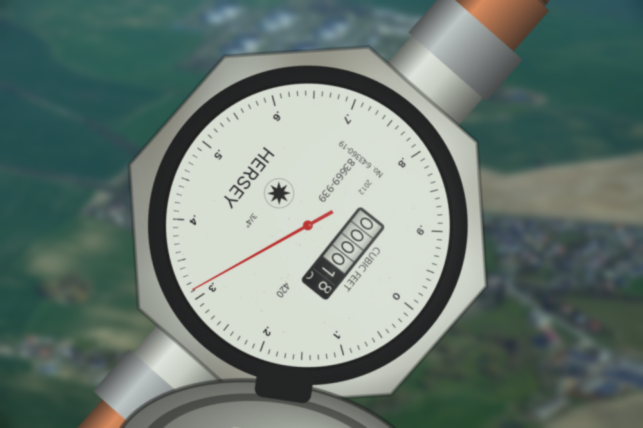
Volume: {"value": 18.31, "unit": "ft³"}
